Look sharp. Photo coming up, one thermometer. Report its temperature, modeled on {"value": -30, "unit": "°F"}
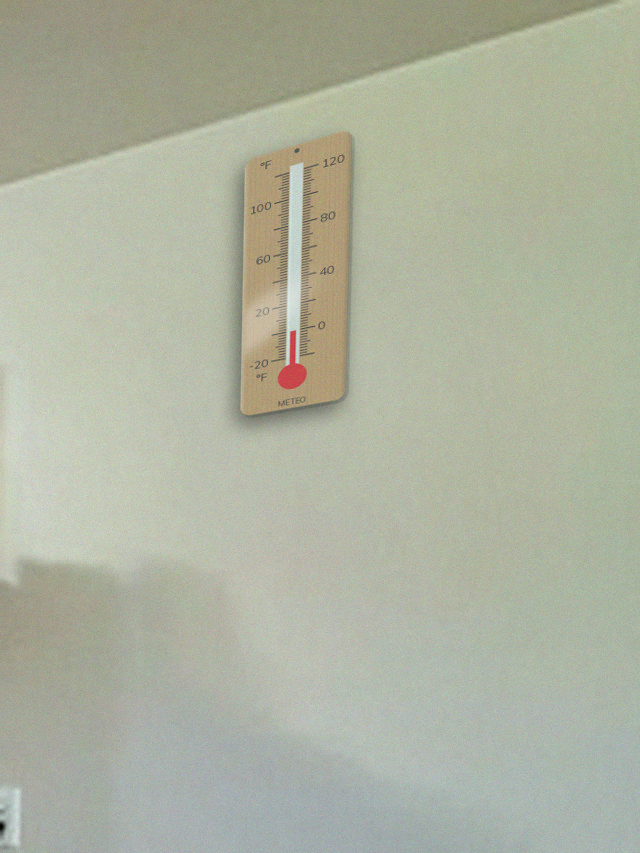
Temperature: {"value": 0, "unit": "°F"}
